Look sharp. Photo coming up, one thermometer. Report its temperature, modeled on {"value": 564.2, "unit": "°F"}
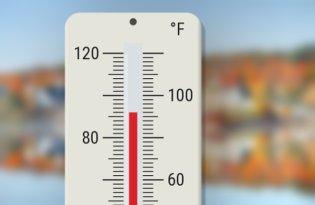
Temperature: {"value": 92, "unit": "°F"}
